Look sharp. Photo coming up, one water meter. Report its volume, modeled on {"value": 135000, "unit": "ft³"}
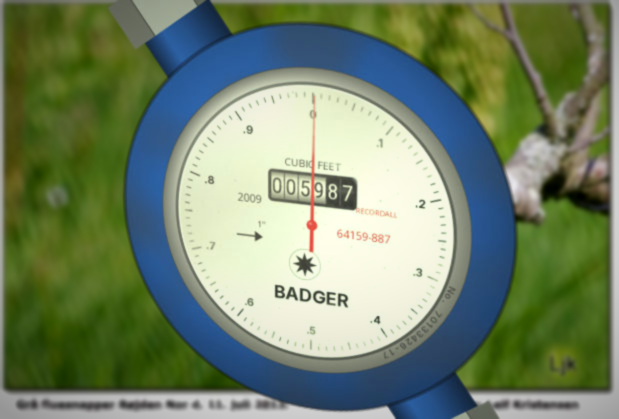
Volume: {"value": 5987.00, "unit": "ft³"}
